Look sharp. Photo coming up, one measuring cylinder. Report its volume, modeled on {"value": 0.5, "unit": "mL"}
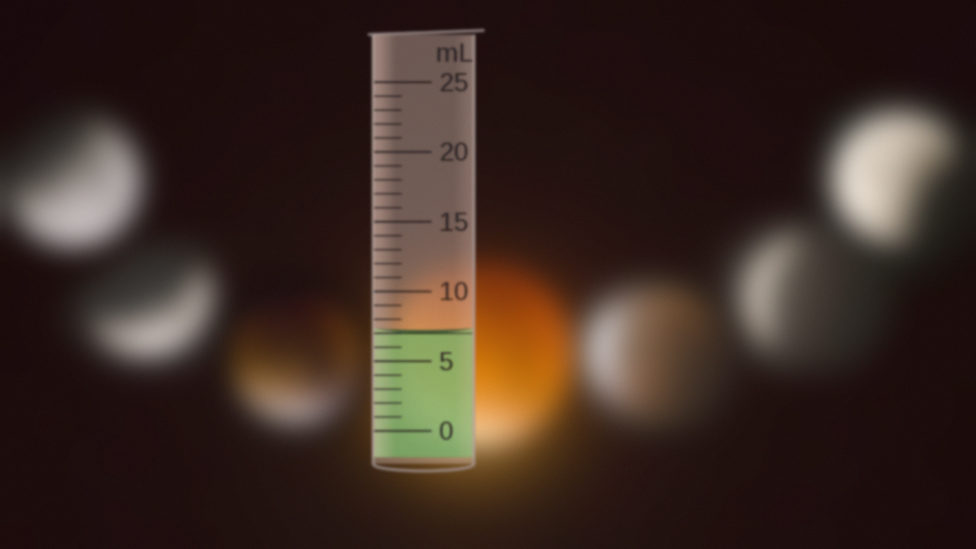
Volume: {"value": 7, "unit": "mL"}
